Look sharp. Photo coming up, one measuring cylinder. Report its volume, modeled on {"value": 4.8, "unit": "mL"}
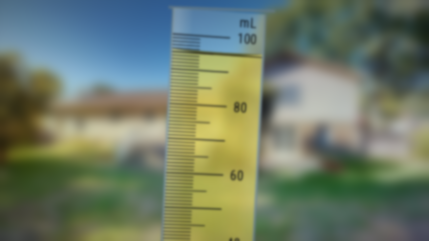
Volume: {"value": 95, "unit": "mL"}
